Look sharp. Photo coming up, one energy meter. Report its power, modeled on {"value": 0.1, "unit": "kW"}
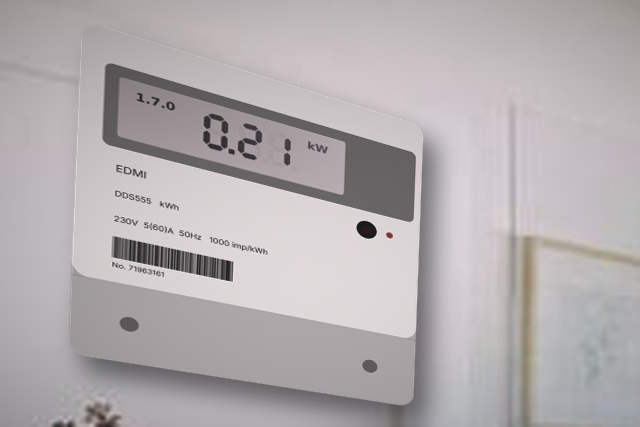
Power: {"value": 0.21, "unit": "kW"}
